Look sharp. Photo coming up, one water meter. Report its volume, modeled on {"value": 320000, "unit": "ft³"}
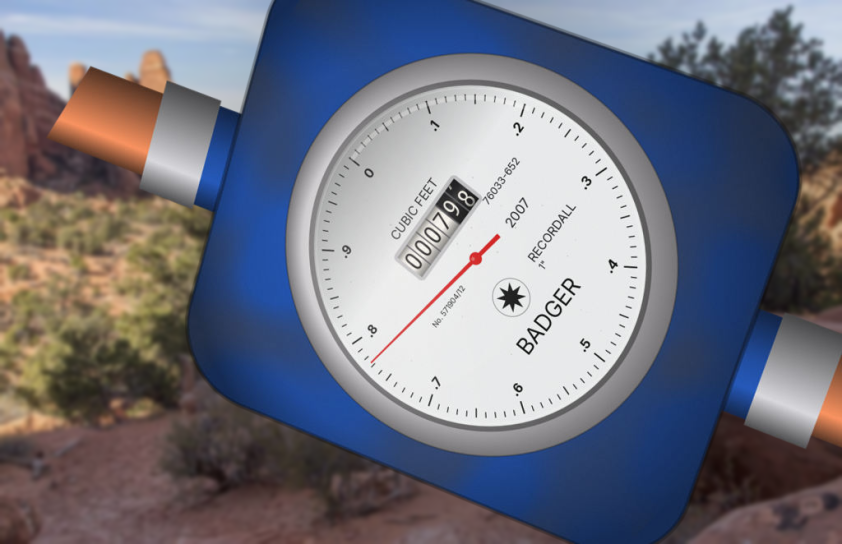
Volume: {"value": 797.77, "unit": "ft³"}
